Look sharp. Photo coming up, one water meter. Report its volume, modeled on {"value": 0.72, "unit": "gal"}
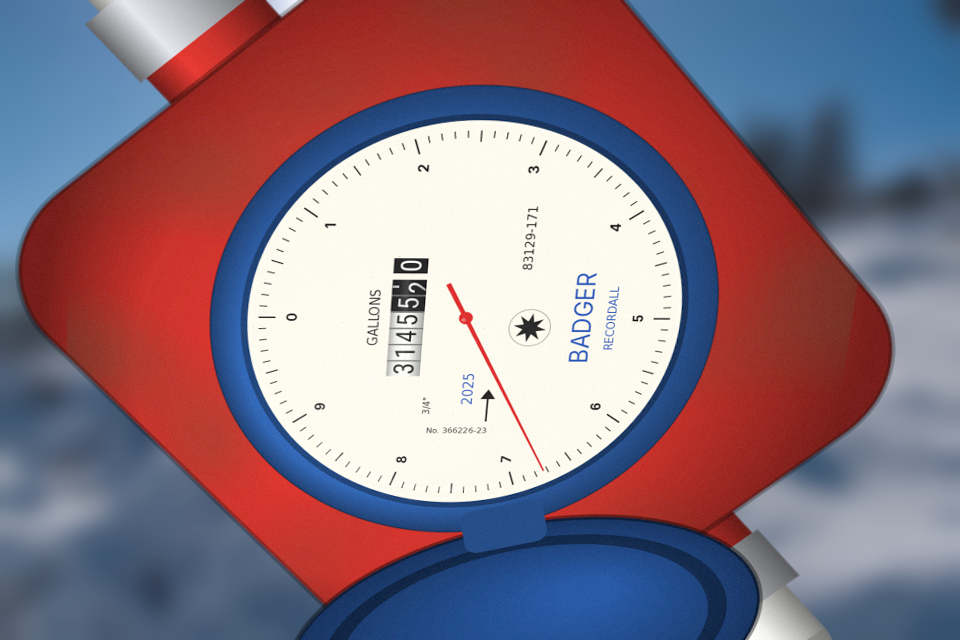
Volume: {"value": 3145516.7, "unit": "gal"}
